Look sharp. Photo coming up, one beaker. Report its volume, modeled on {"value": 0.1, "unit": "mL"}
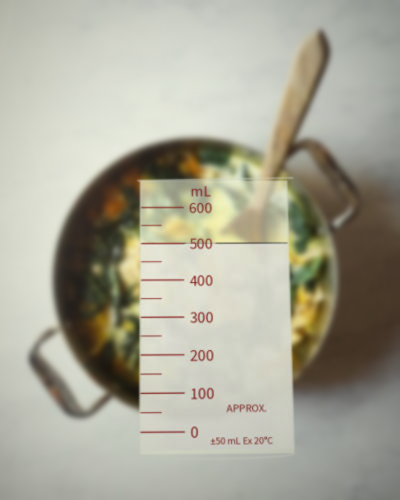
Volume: {"value": 500, "unit": "mL"}
